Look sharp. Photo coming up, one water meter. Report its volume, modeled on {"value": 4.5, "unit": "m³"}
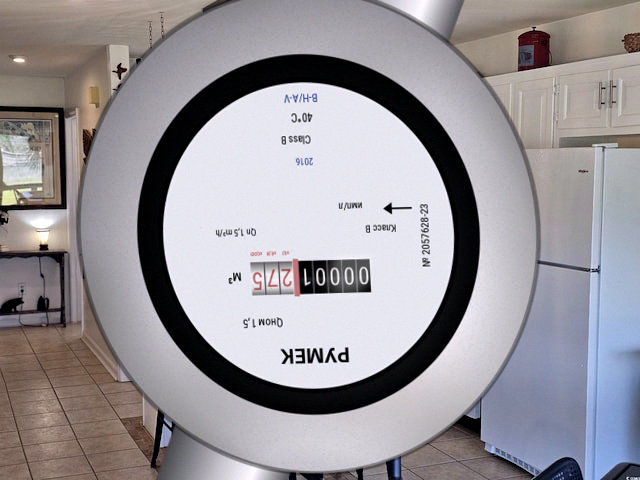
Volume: {"value": 1.275, "unit": "m³"}
